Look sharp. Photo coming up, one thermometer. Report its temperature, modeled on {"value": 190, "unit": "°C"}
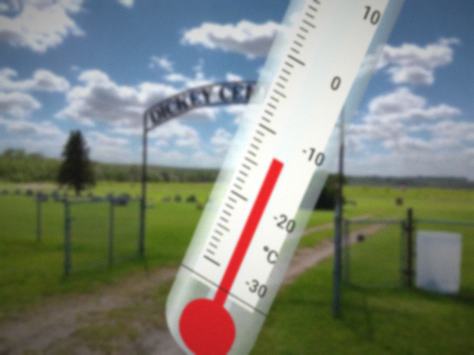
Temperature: {"value": -13, "unit": "°C"}
